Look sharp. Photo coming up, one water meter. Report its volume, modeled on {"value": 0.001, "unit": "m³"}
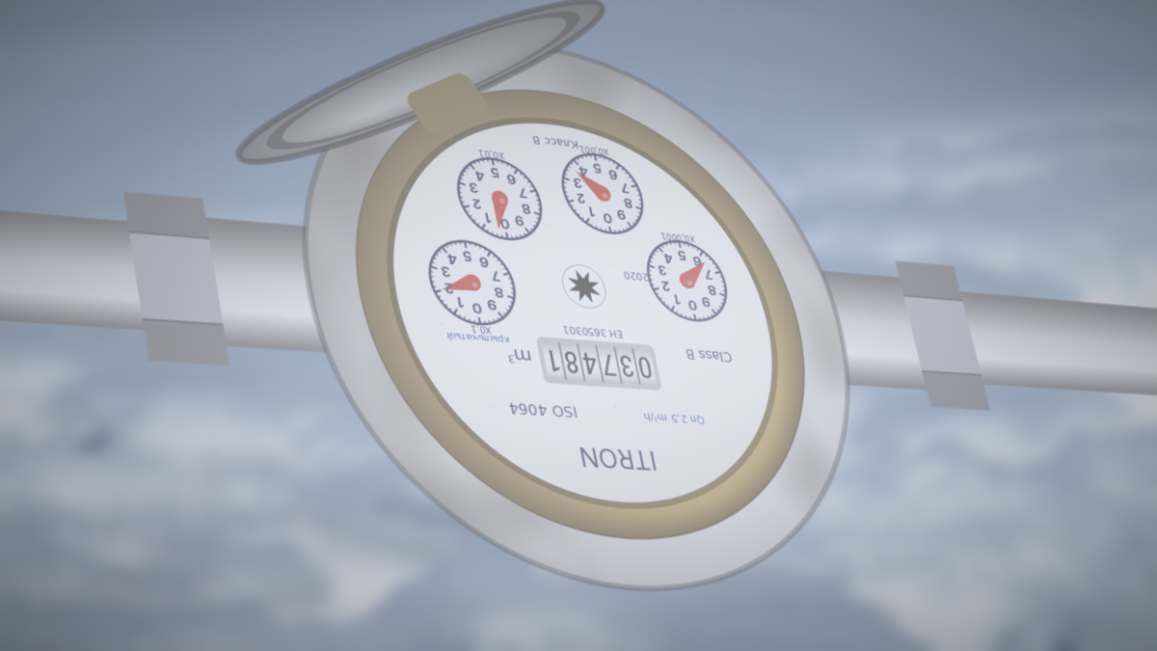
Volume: {"value": 37481.2036, "unit": "m³"}
